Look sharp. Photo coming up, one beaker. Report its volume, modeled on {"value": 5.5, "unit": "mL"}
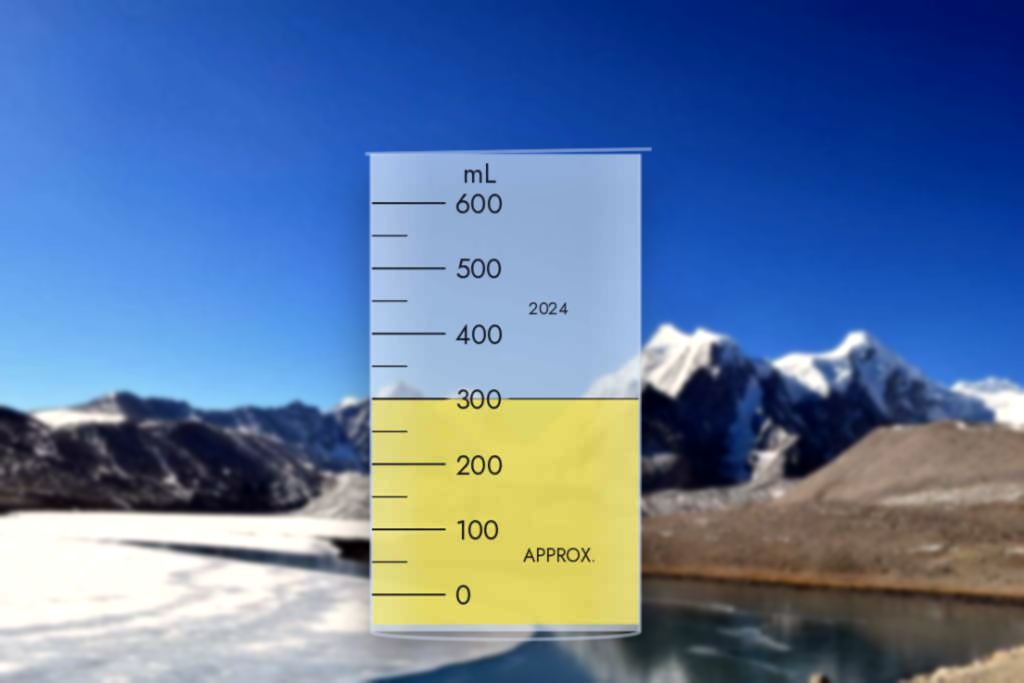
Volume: {"value": 300, "unit": "mL"}
